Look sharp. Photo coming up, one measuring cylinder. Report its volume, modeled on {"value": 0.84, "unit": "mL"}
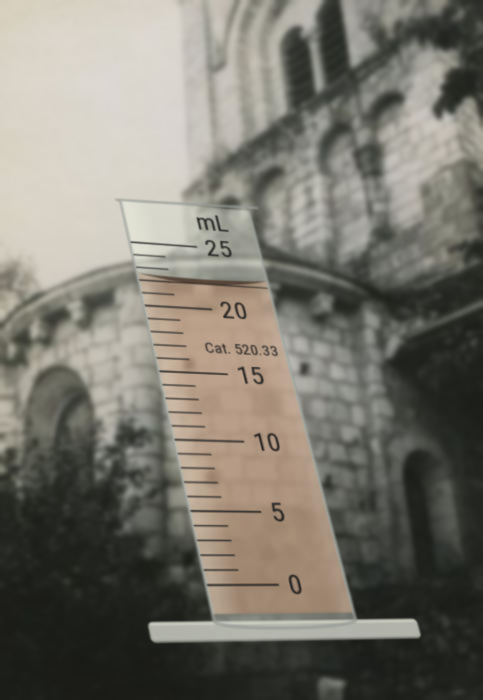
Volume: {"value": 22, "unit": "mL"}
